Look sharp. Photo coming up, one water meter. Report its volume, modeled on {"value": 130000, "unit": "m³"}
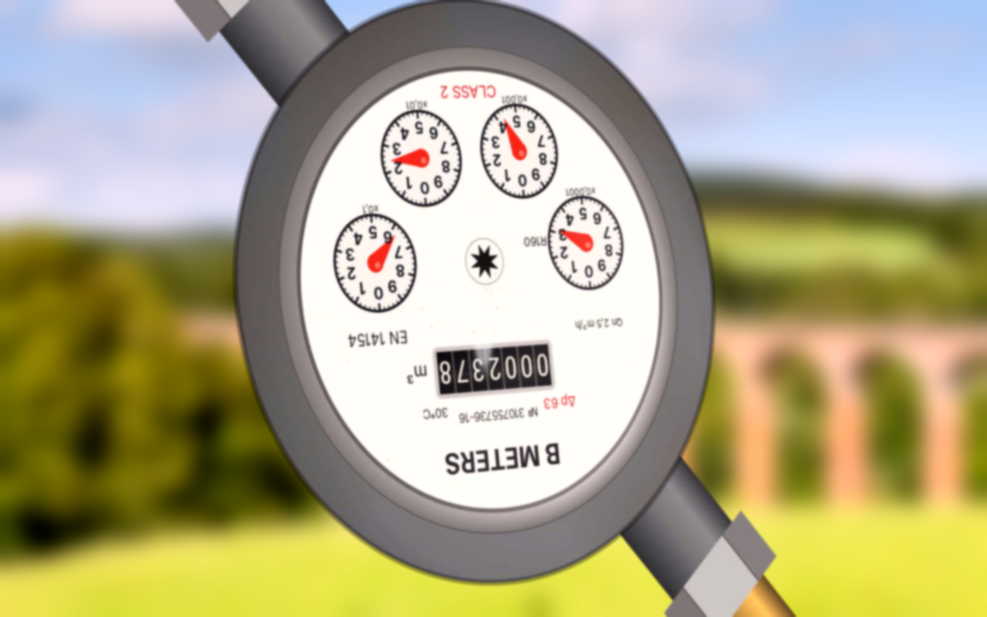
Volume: {"value": 2378.6243, "unit": "m³"}
